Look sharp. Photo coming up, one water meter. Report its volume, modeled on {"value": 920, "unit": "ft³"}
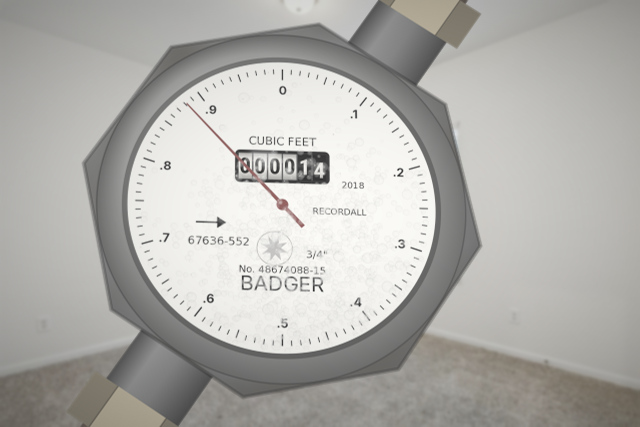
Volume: {"value": 13.88, "unit": "ft³"}
